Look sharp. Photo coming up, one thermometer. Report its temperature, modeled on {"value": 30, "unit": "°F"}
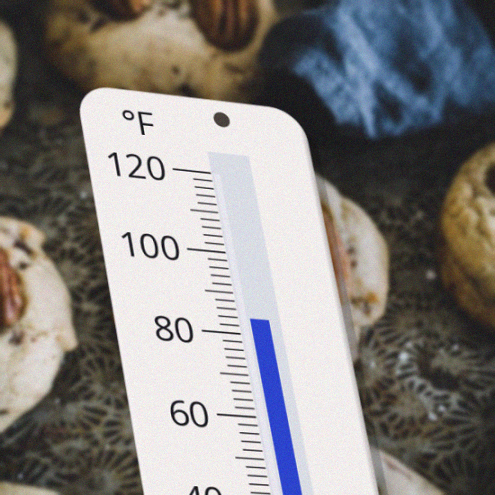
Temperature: {"value": 84, "unit": "°F"}
